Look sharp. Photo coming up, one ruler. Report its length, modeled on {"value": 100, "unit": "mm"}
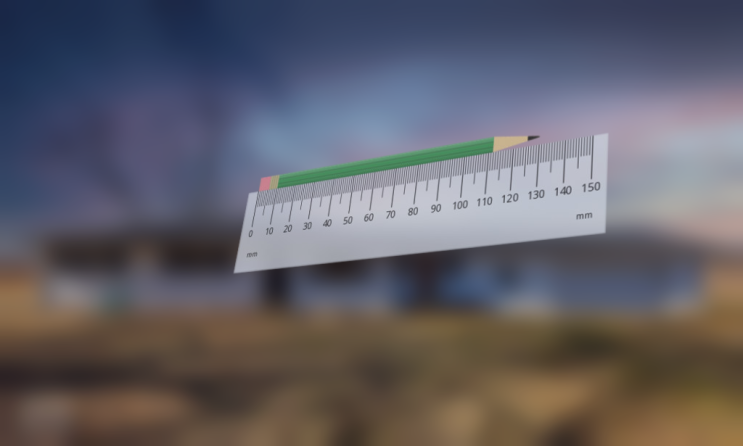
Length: {"value": 130, "unit": "mm"}
